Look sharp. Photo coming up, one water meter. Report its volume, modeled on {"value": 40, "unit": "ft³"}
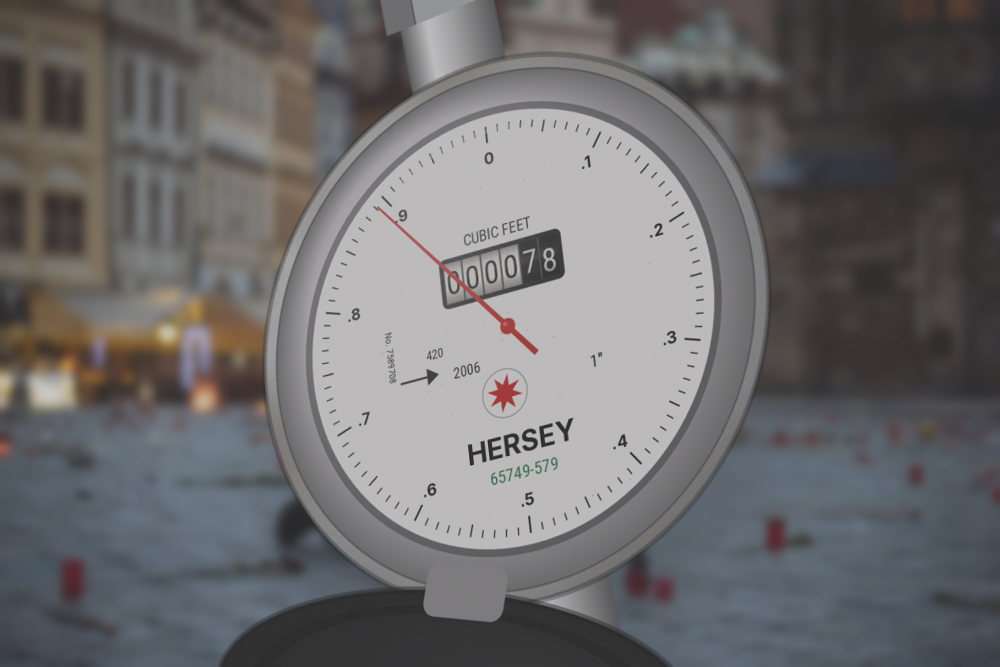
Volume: {"value": 77.89, "unit": "ft³"}
